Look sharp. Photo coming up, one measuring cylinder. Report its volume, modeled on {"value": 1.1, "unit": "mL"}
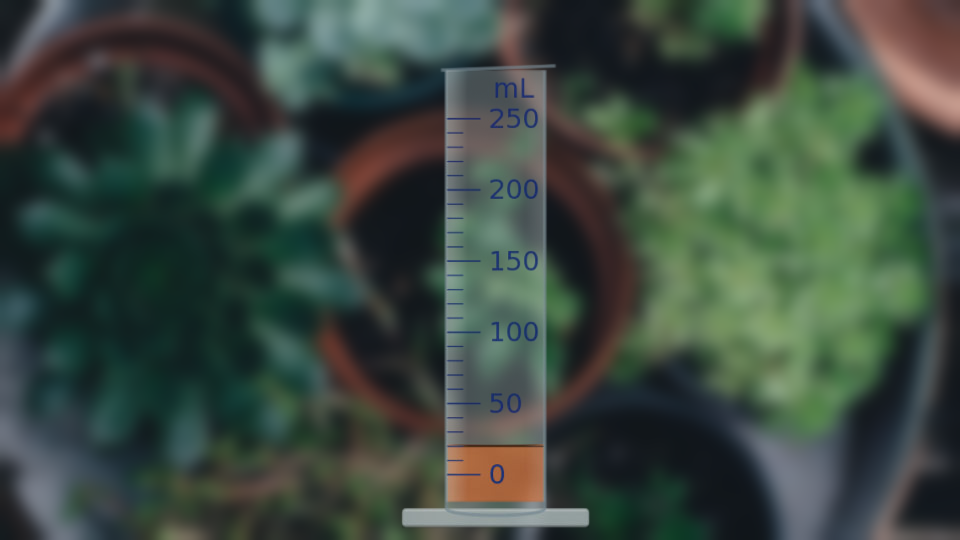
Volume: {"value": 20, "unit": "mL"}
